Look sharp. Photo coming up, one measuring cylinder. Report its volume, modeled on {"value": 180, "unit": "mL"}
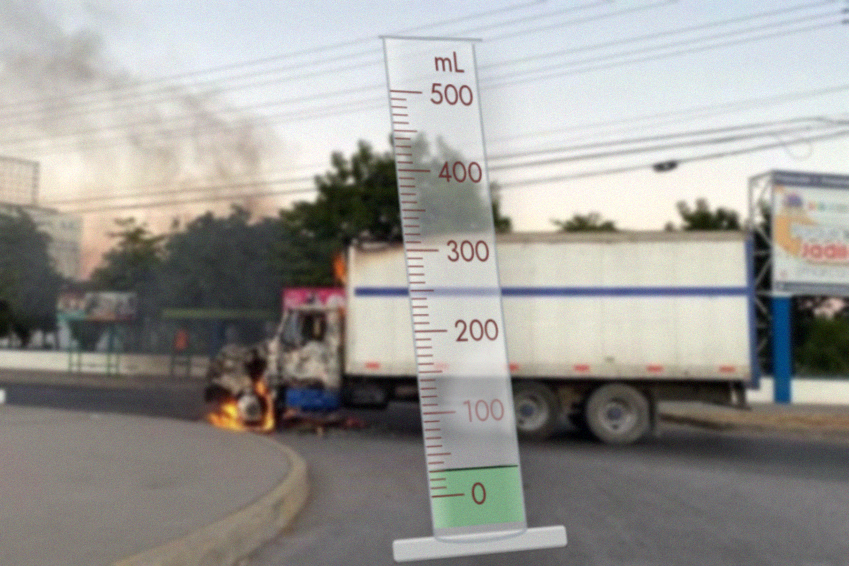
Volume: {"value": 30, "unit": "mL"}
